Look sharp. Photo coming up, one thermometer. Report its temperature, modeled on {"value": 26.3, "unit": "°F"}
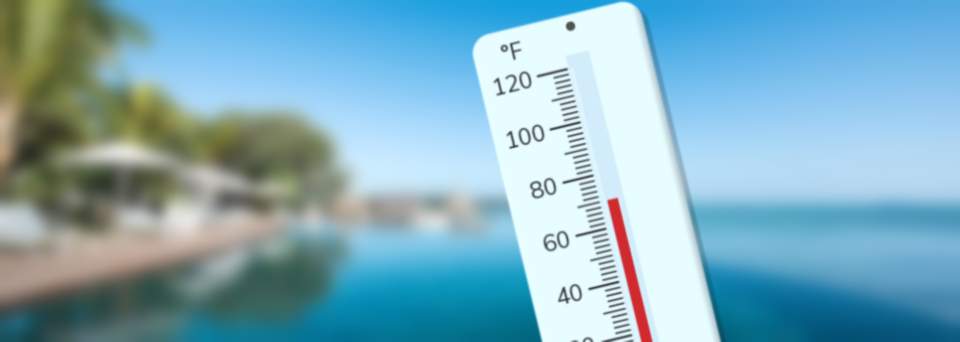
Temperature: {"value": 70, "unit": "°F"}
